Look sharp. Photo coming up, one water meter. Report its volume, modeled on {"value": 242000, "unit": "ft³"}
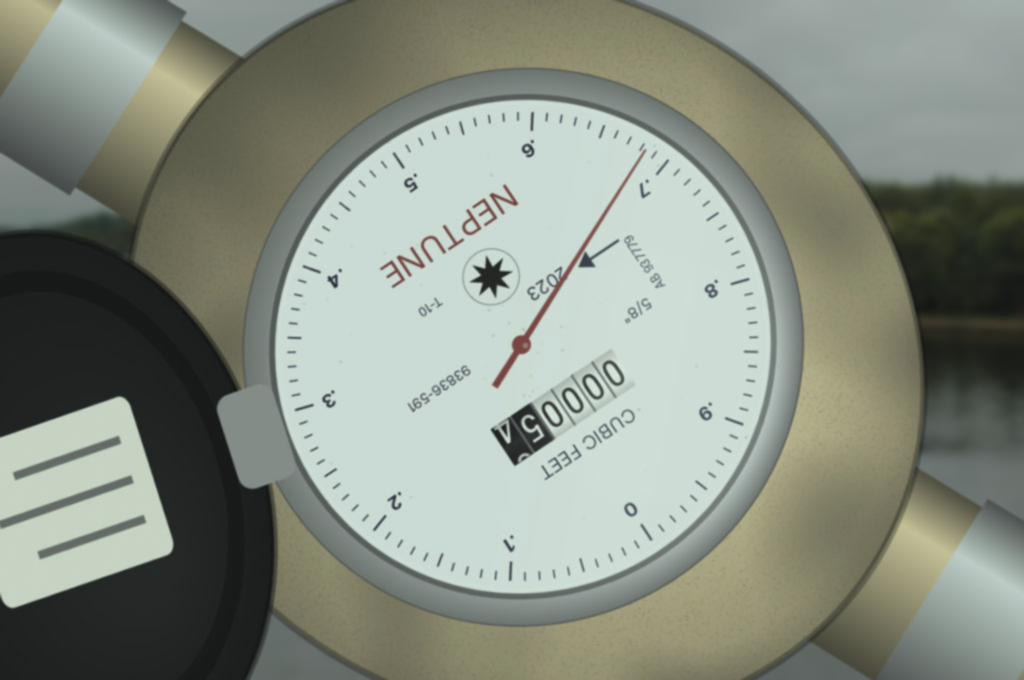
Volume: {"value": 53.68, "unit": "ft³"}
